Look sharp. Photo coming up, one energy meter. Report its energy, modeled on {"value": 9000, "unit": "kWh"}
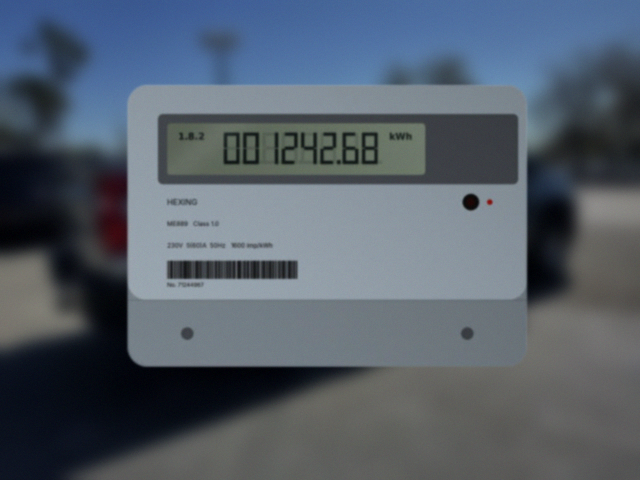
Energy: {"value": 1242.68, "unit": "kWh"}
